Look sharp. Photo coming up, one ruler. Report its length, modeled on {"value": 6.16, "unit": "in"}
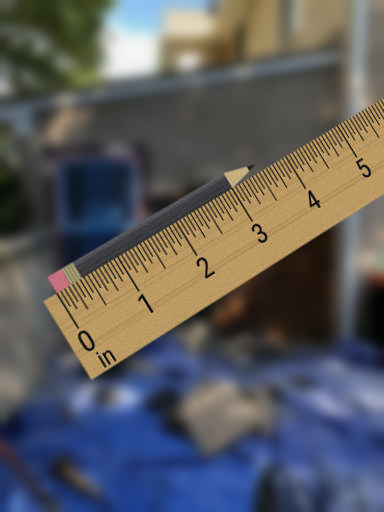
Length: {"value": 3.5, "unit": "in"}
